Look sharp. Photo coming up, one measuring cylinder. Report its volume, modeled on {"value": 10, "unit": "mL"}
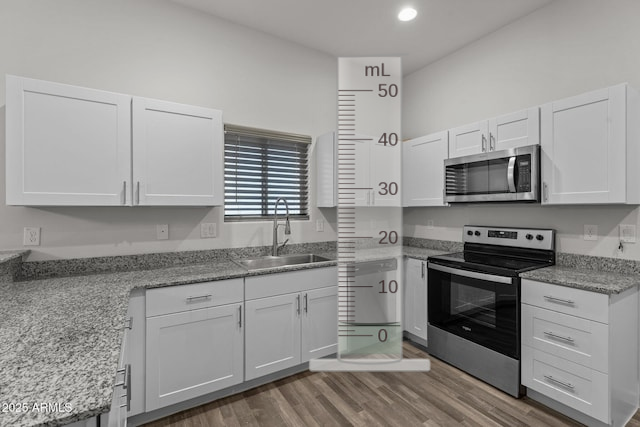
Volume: {"value": 2, "unit": "mL"}
